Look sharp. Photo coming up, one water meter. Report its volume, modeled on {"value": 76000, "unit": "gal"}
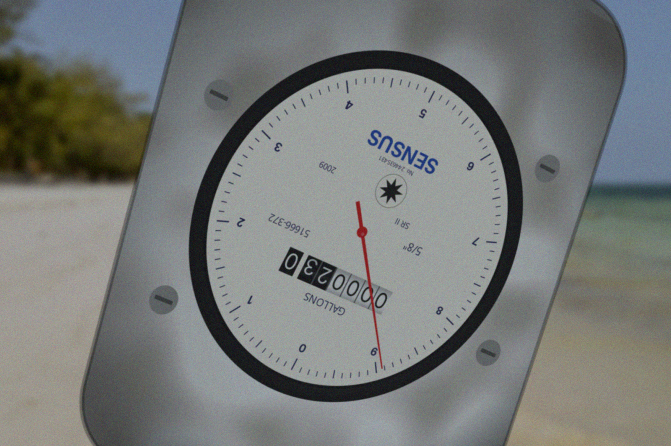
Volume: {"value": 228.9, "unit": "gal"}
